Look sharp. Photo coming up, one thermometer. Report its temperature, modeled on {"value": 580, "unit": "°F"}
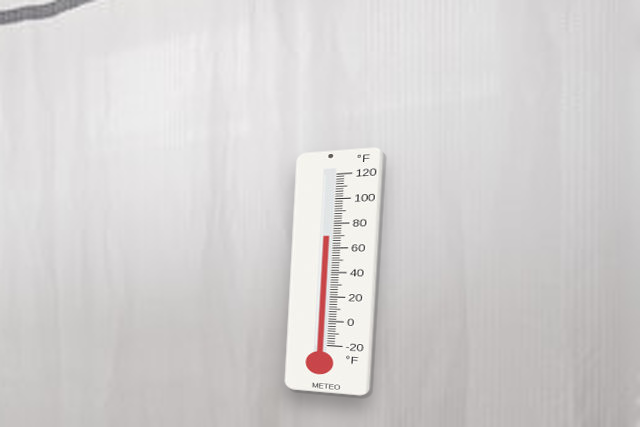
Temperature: {"value": 70, "unit": "°F"}
